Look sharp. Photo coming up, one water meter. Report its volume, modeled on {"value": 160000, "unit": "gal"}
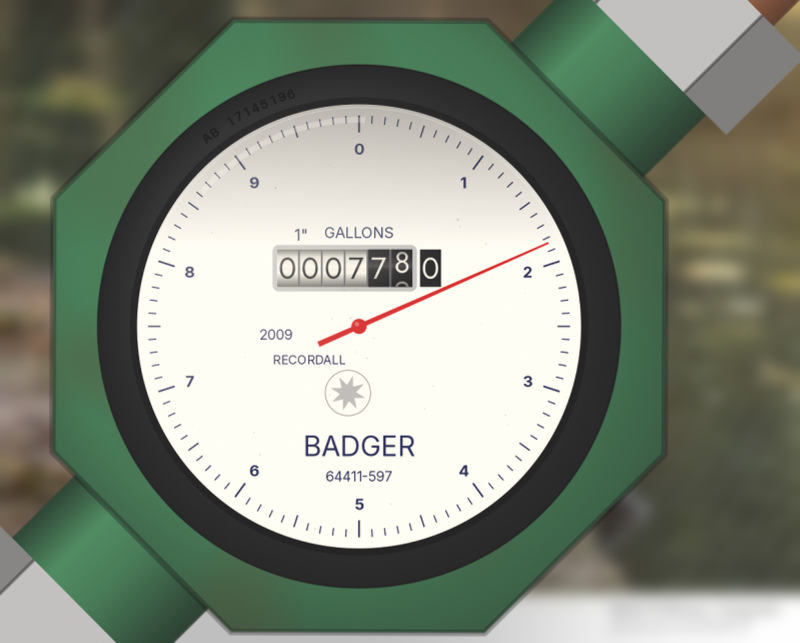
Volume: {"value": 7781.8, "unit": "gal"}
